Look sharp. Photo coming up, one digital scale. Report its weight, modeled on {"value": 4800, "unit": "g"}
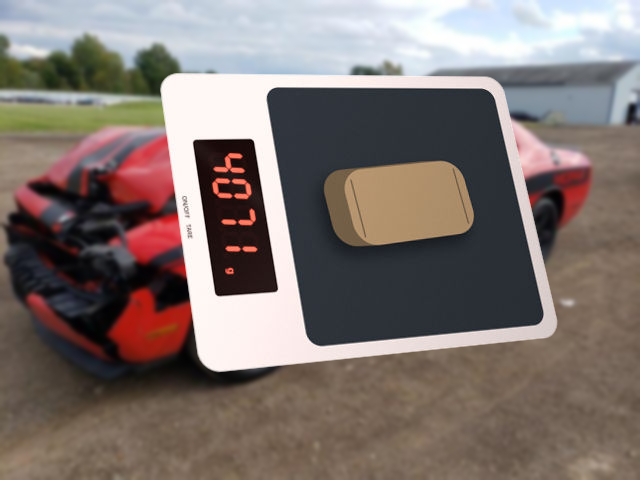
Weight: {"value": 4071, "unit": "g"}
